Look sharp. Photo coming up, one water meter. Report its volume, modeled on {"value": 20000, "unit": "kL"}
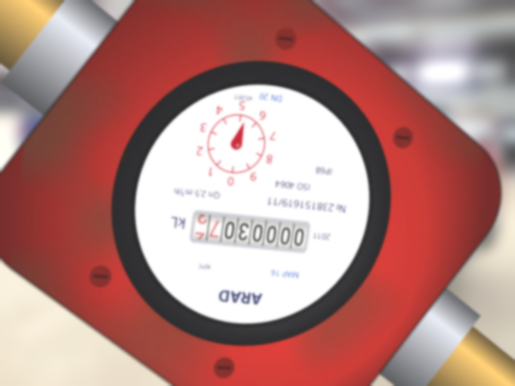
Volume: {"value": 30.725, "unit": "kL"}
